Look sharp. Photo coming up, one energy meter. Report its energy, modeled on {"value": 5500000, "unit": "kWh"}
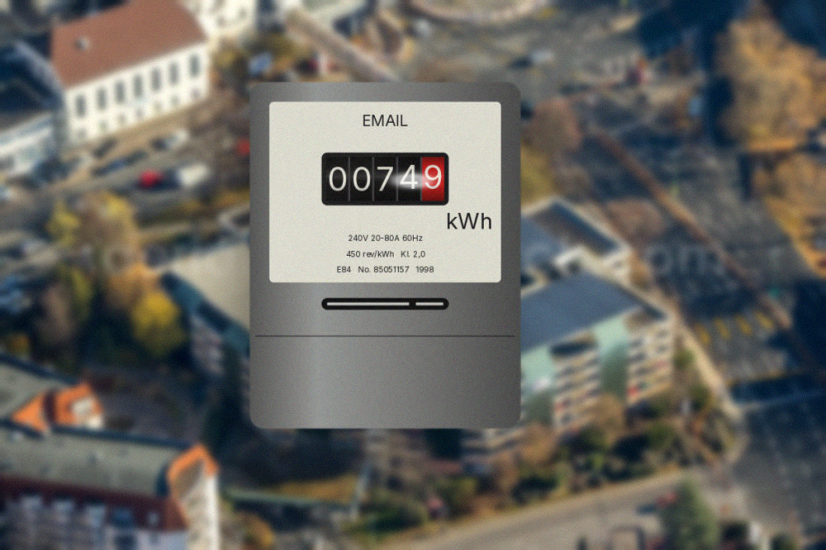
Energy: {"value": 74.9, "unit": "kWh"}
